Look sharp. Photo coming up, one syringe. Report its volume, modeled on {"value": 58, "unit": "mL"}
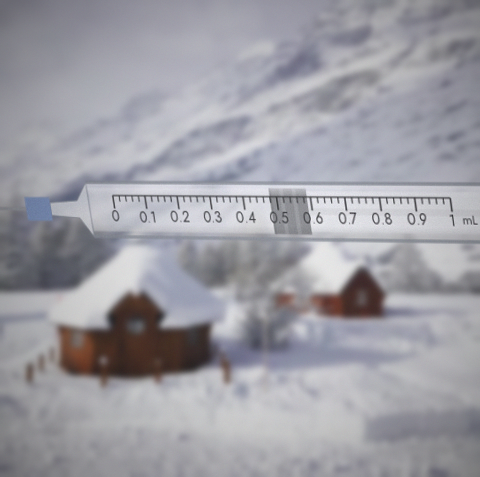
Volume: {"value": 0.48, "unit": "mL"}
